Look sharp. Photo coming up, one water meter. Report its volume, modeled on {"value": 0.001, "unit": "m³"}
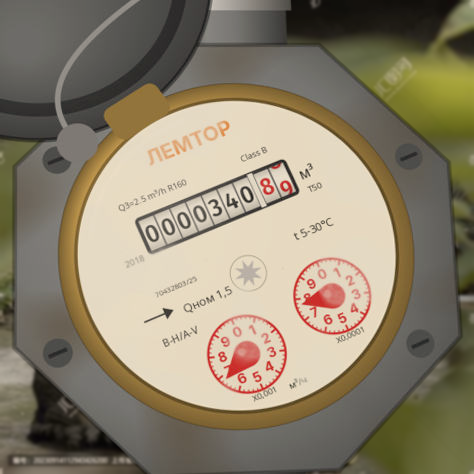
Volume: {"value": 340.8867, "unit": "m³"}
